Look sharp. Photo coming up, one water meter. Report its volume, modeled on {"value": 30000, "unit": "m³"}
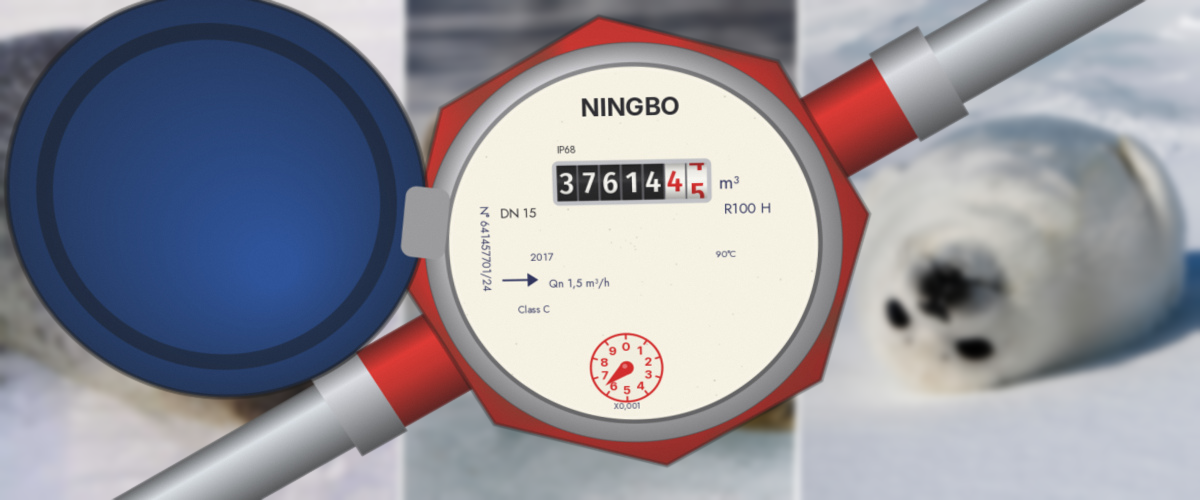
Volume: {"value": 37614.446, "unit": "m³"}
